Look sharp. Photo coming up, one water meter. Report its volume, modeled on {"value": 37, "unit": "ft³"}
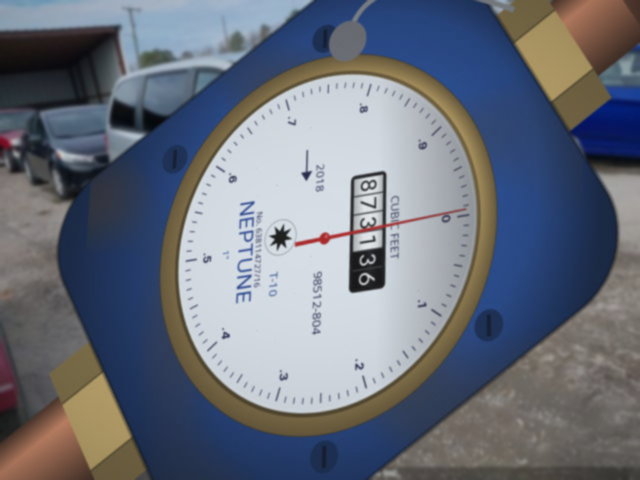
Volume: {"value": 873135.99, "unit": "ft³"}
